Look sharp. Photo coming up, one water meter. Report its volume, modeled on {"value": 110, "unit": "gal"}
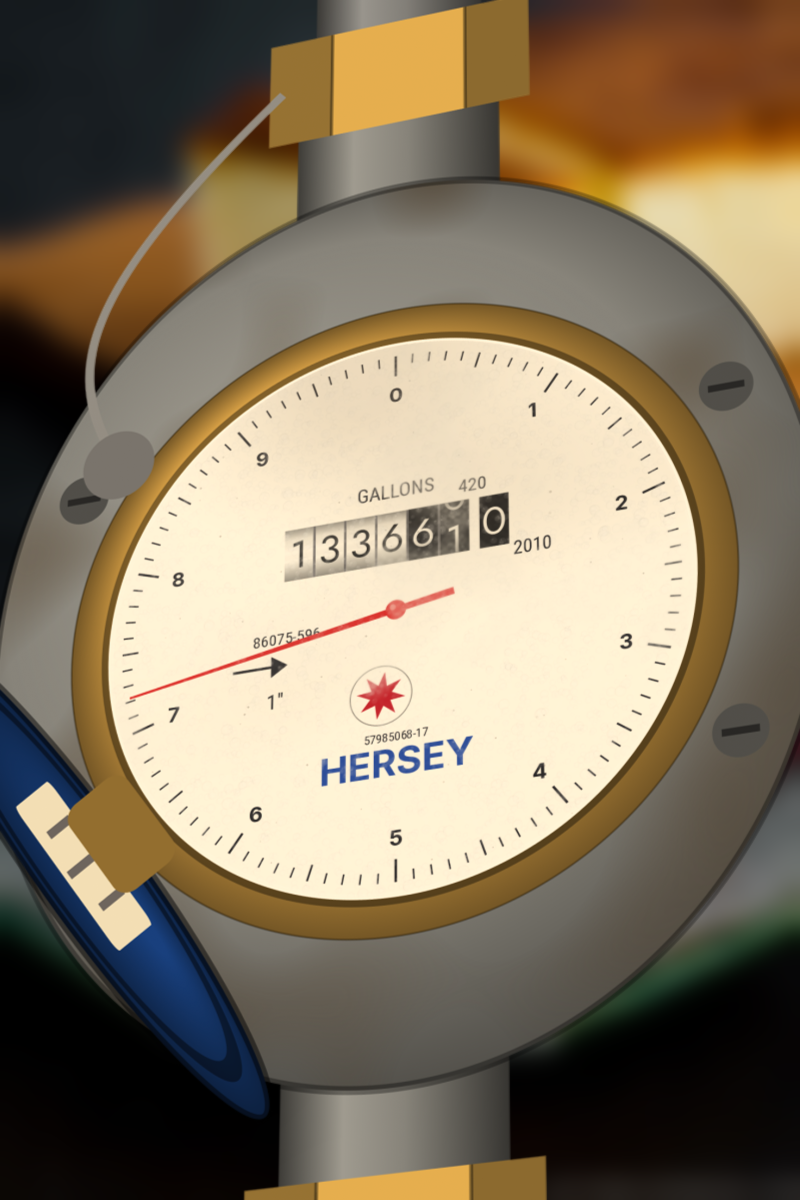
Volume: {"value": 1336607.2, "unit": "gal"}
